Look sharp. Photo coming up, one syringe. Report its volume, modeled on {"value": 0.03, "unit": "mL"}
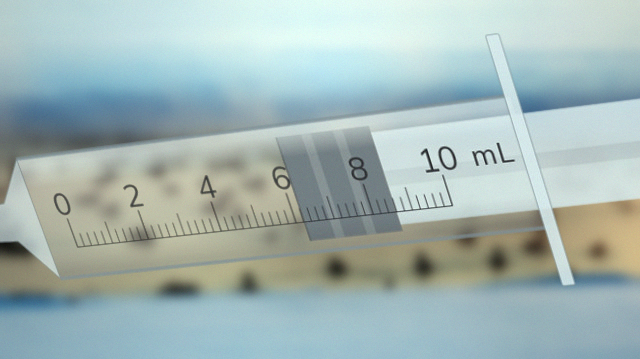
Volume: {"value": 6.2, "unit": "mL"}
